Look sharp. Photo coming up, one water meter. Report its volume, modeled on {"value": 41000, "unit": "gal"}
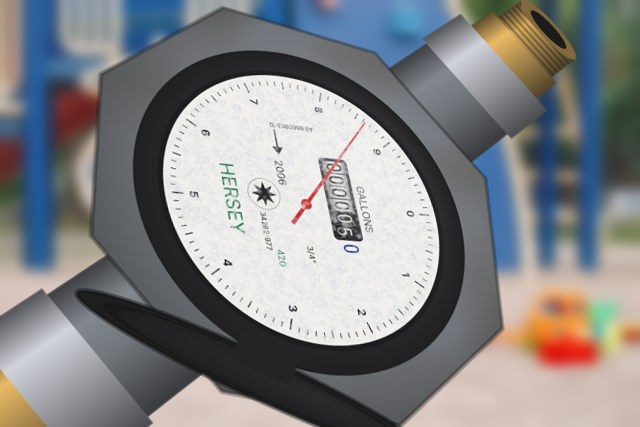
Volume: {"value": 48.6, "unit": "gal"}
